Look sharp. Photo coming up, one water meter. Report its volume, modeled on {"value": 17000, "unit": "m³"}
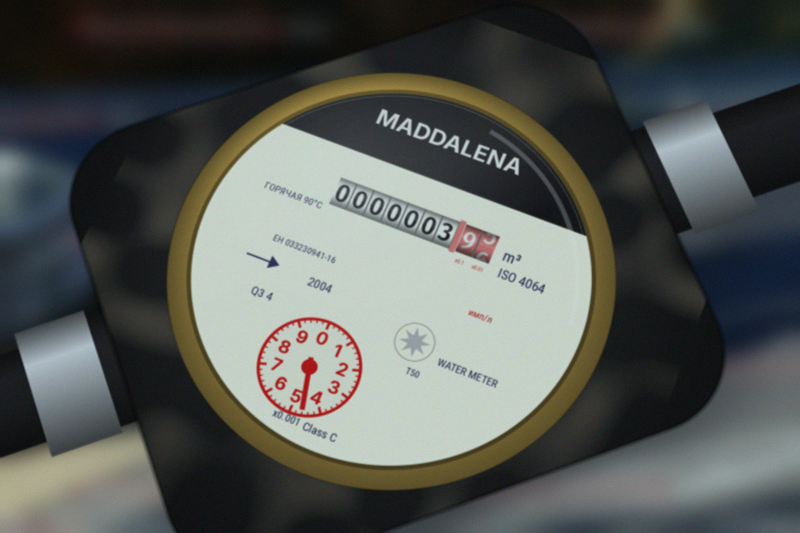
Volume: {"value": 3.954, "unit": "m³"}
